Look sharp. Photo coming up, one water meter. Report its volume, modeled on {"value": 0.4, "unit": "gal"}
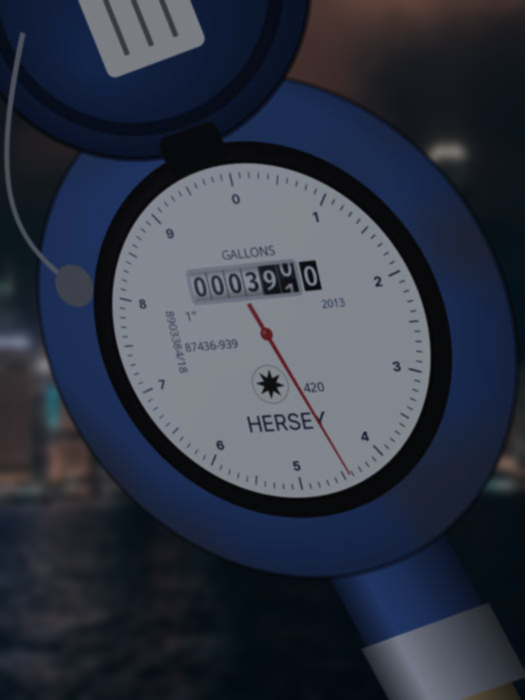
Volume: {"value": 3904.4, "unit": "gal"}
